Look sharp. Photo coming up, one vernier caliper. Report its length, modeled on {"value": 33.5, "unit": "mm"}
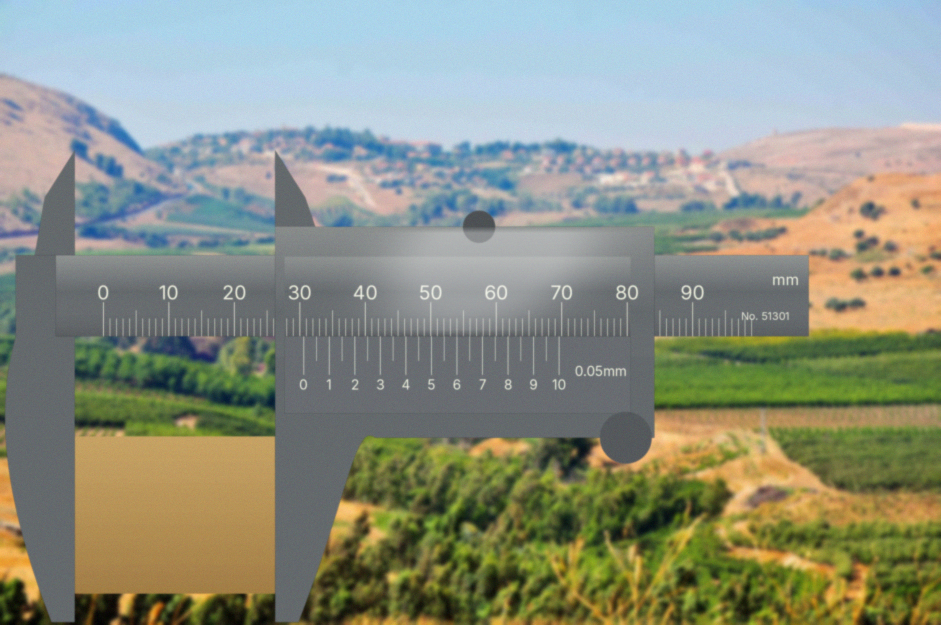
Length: {"value": 30.6, "unit": "mm"}
